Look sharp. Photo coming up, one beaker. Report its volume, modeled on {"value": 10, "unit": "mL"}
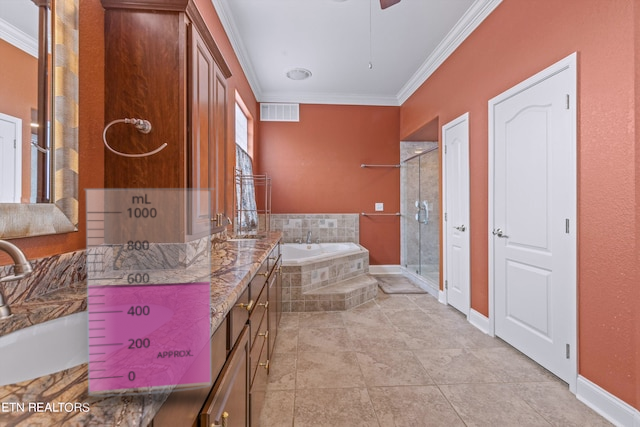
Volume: {"value": 550, "unit": "mL"}
